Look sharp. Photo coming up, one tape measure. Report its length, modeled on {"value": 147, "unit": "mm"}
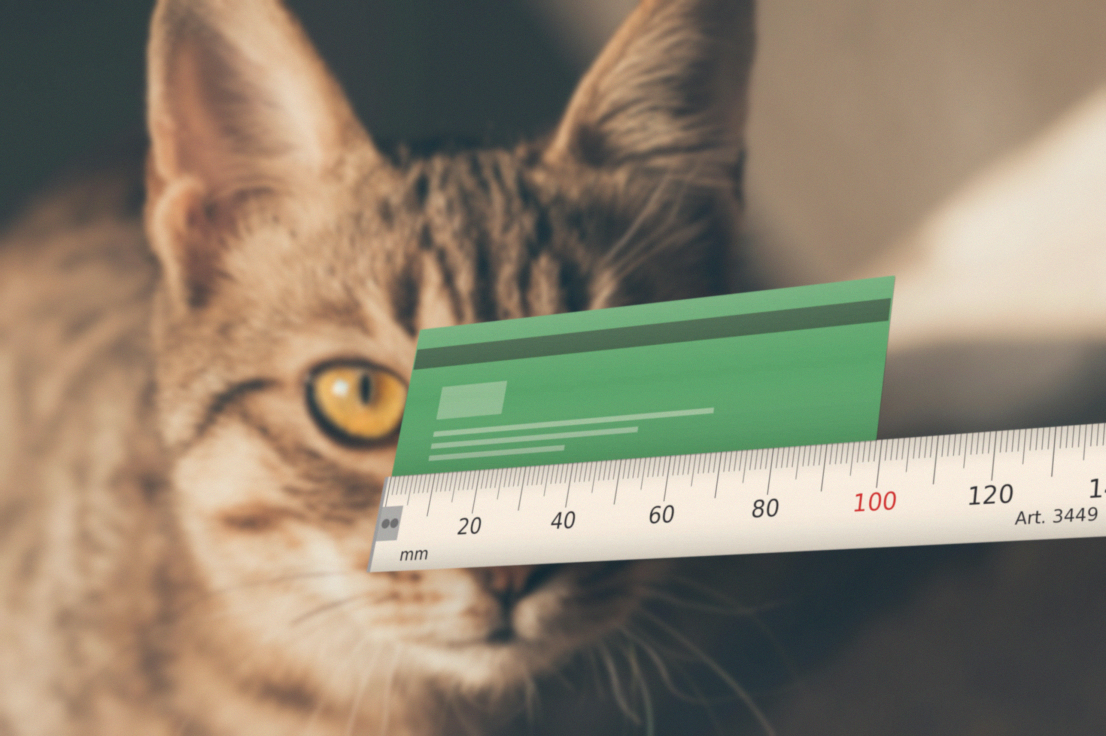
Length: {"value": 99, "unit": "mm"}
